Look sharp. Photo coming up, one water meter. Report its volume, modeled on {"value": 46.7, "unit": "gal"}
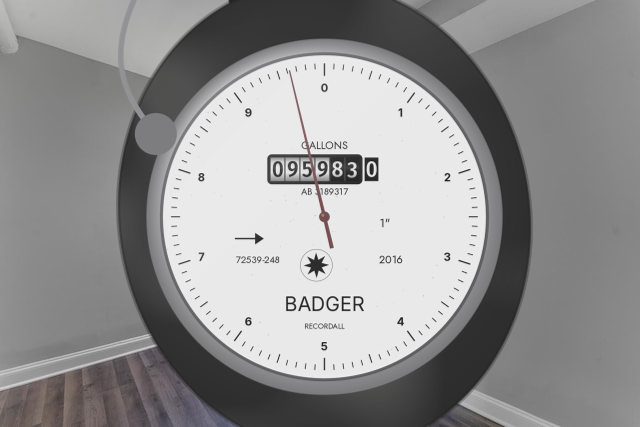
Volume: {"value": 959829.6, "unit": "gal"}
